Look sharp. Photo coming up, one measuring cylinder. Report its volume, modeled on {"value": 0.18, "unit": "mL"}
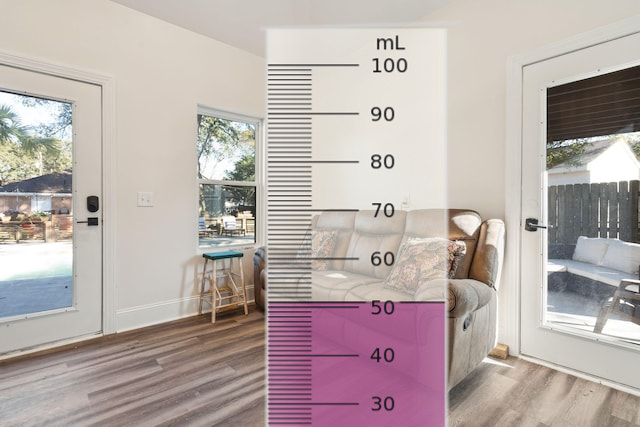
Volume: {"value": 51, "unit": "mL"}
